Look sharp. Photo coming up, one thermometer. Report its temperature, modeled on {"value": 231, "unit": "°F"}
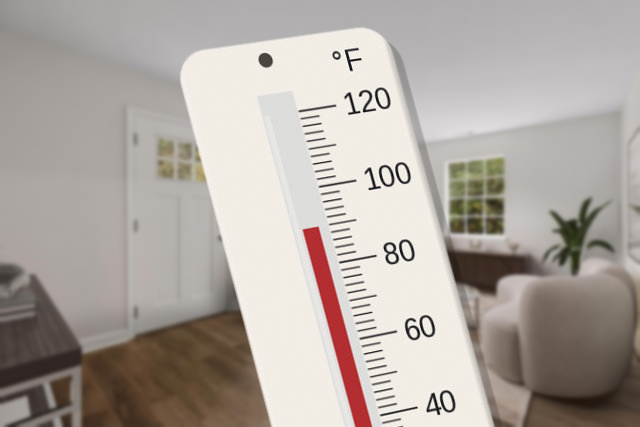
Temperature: {"value": 90, "unit": "°F"}
